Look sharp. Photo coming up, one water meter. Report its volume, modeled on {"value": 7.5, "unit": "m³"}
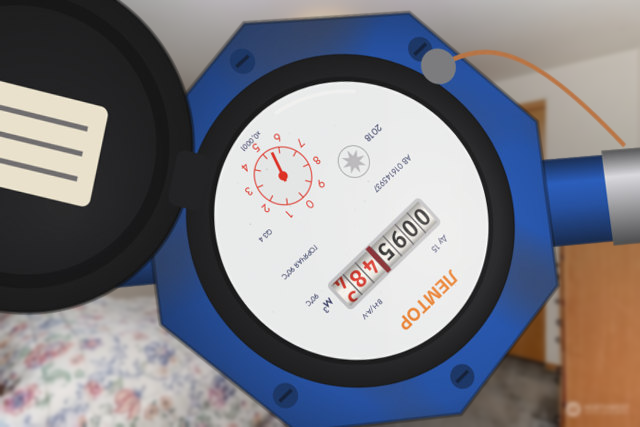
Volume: {"value": 95.4835, "unit": "m³"}
